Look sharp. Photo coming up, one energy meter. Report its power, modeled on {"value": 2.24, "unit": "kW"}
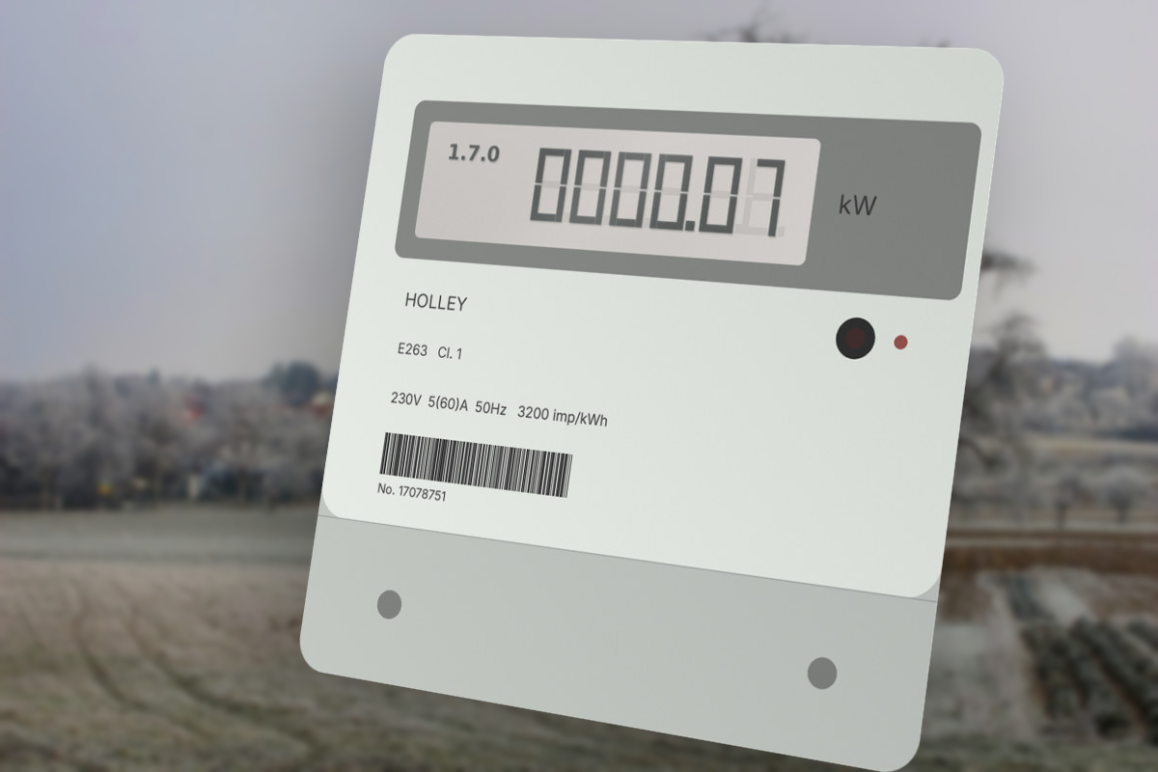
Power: {"value": 0.07, "unit": "kW"}
